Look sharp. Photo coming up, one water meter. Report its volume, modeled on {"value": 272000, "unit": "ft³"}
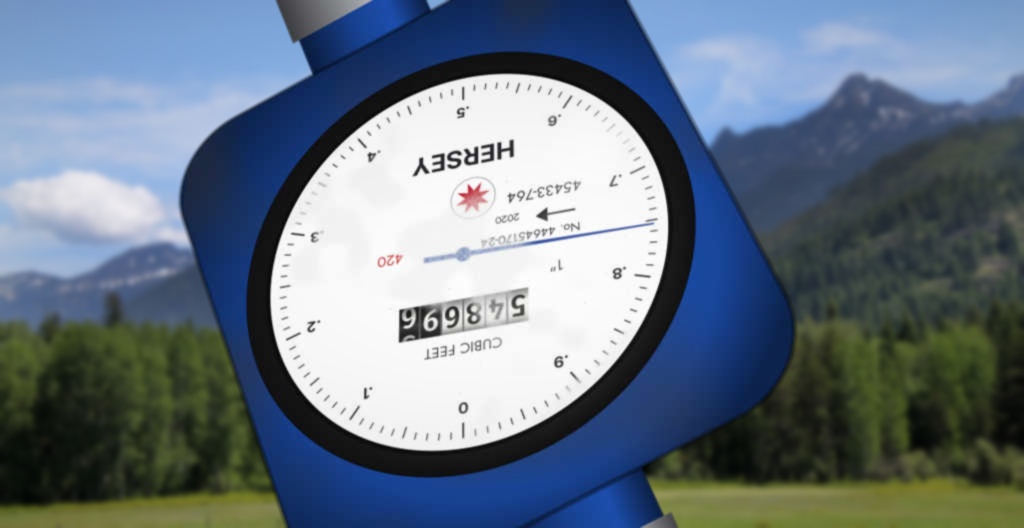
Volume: {"value": 548695.75, "unit": "ft³"}
